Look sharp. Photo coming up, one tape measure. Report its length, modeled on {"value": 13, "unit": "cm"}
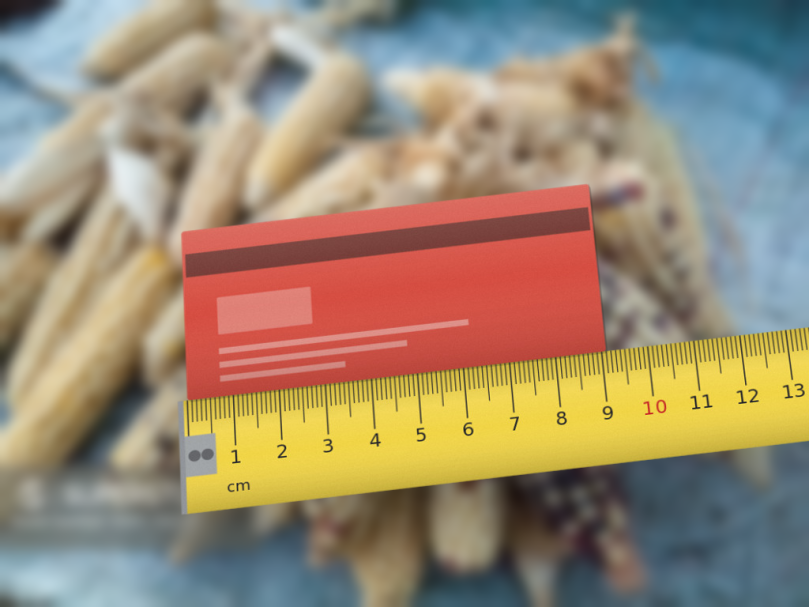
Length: {"value": 9.1, "unit": "cm"}
